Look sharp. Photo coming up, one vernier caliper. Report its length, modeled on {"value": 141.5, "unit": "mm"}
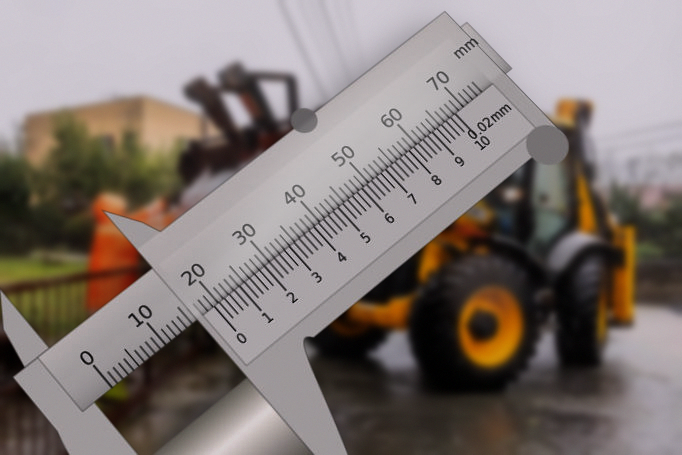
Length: {"value": 19.2, "unit": "mm"}
